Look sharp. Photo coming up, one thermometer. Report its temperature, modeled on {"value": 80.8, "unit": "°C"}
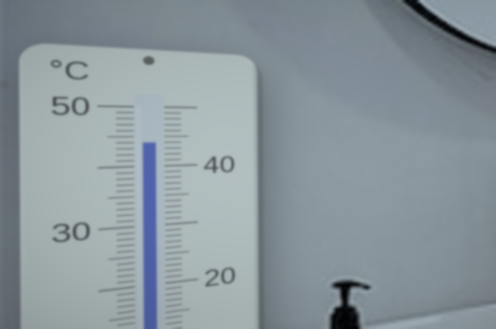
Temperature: {"value": 44, "unit": "°C"}
